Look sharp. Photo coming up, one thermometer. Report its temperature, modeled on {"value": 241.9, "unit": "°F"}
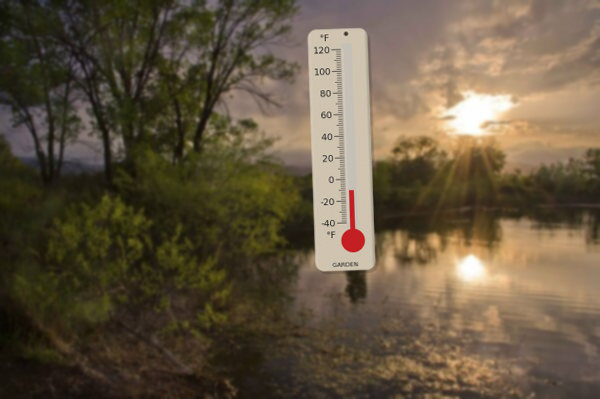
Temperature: {"value": -10, "unit": "°F"}
